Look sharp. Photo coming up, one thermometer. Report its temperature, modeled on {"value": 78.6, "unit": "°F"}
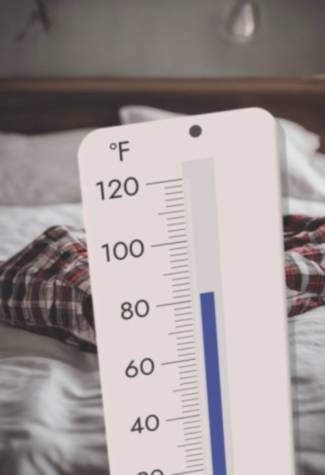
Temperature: {"value": 82, "unit": "°F"}
